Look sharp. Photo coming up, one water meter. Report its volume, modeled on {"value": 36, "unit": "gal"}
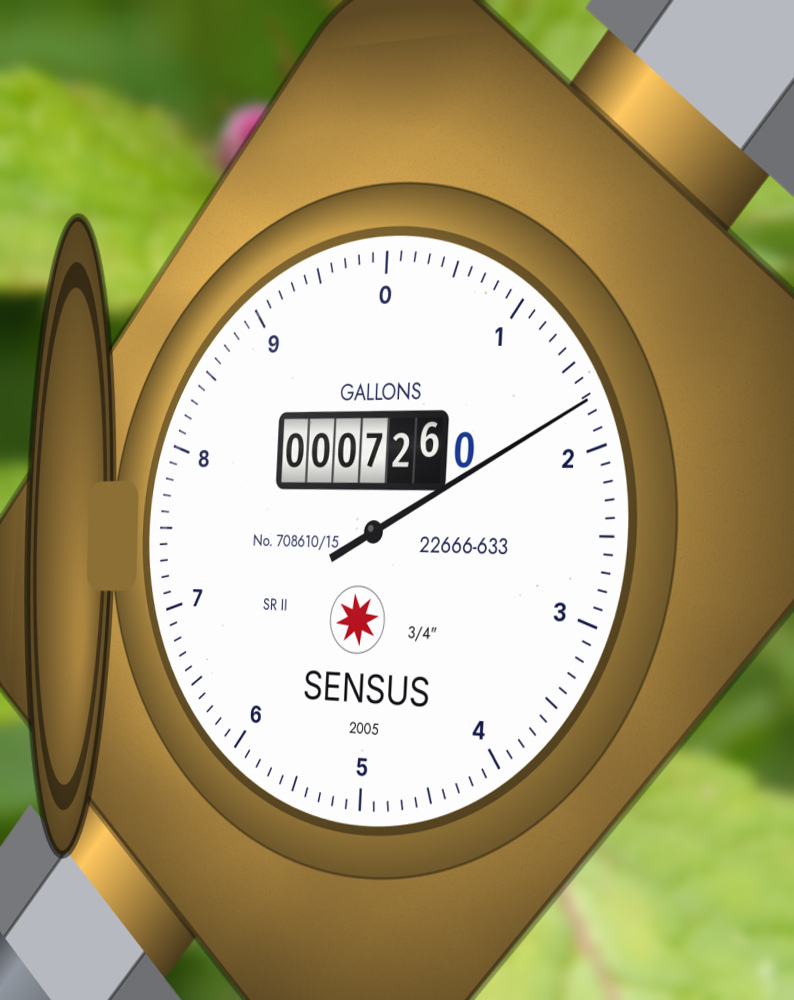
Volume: {"value": 7261.7, "unit": "gal"}
